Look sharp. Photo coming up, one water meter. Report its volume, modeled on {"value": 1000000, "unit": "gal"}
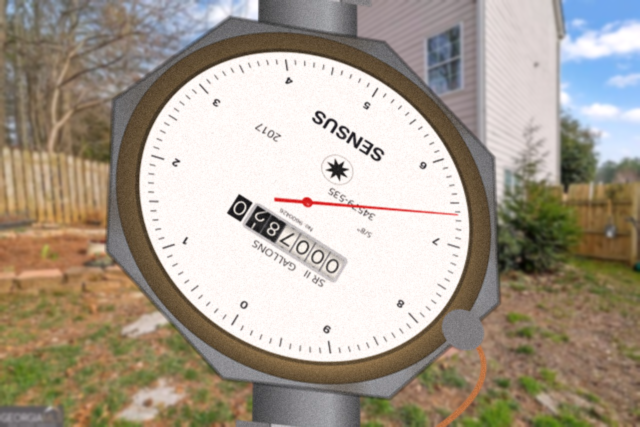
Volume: {"value": 7816.6, "unit": "gal"}
